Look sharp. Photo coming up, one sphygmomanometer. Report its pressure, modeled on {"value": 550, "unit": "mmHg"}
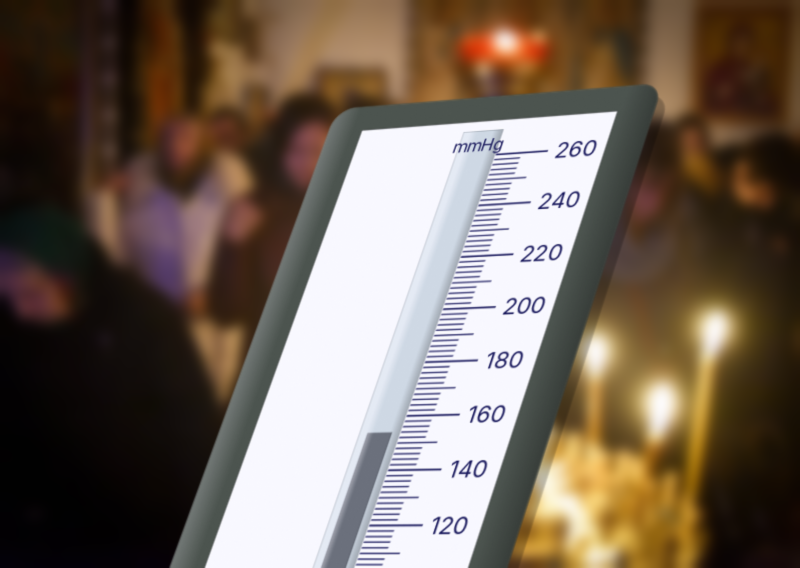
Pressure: {"value": 154, "unit": "mmHg"}
